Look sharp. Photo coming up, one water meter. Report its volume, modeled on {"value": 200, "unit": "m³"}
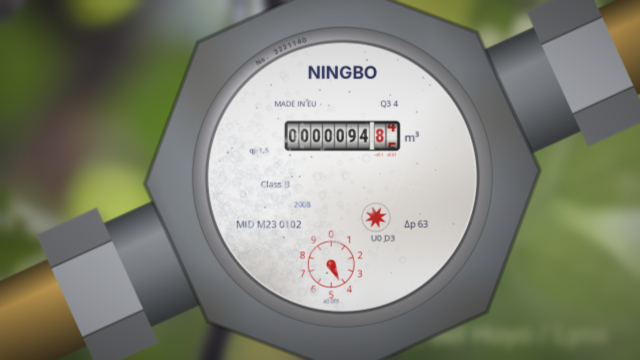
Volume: {"value": 94.844, "unit": "m³"}
